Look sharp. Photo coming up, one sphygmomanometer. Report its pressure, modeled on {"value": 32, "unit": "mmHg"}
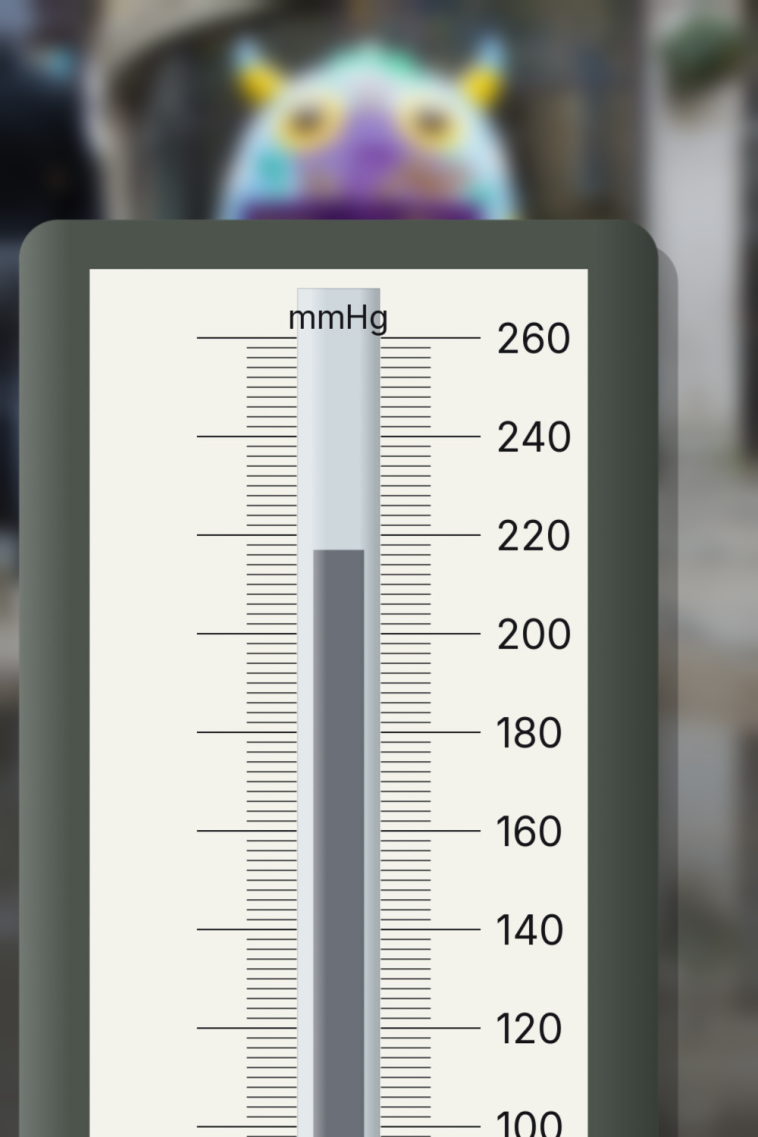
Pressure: {"value": 217, "unit": "mmHg"}
